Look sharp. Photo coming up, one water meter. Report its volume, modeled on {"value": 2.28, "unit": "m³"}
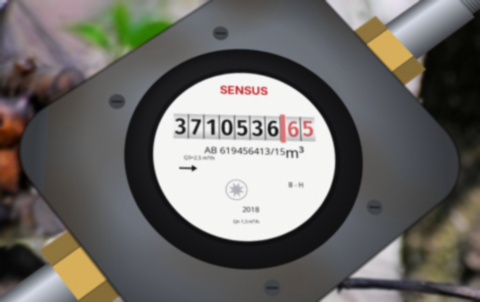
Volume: {"value": 3710536.65, "unit": "m³"}
